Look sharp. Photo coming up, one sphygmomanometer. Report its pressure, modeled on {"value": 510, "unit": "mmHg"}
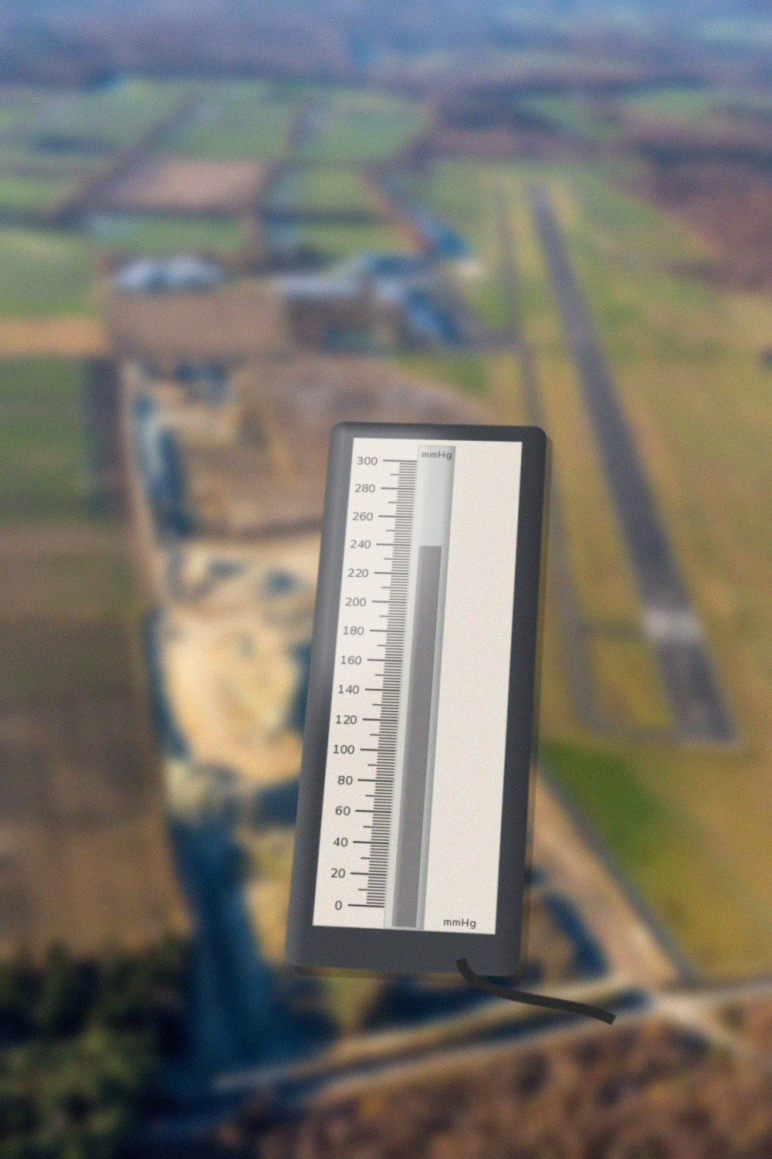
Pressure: {"value": 240, "unit": "mmHg"}
